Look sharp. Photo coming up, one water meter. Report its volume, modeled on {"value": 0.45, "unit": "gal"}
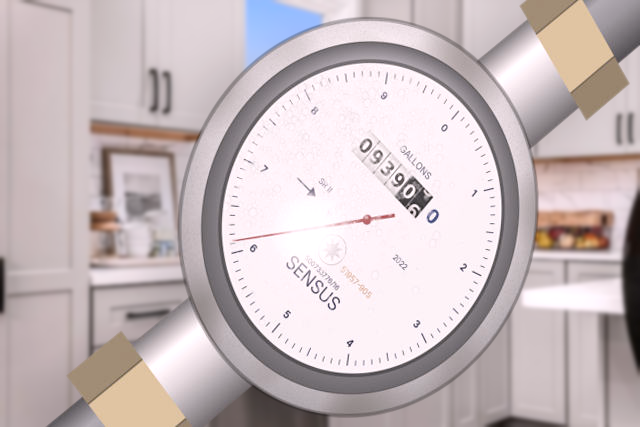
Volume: {"value": 939056.1, "unit": "gal"}
